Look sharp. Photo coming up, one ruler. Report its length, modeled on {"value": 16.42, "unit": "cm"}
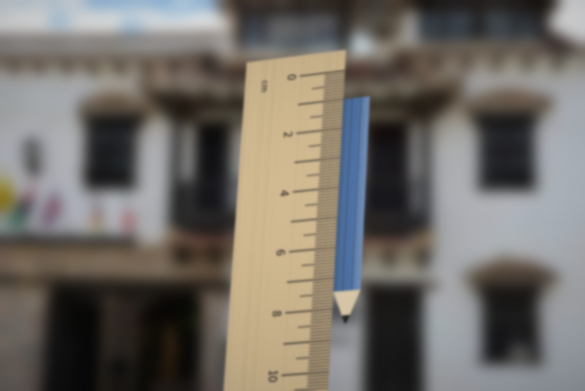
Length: {"value": 7.5, "unit": "cm"}
